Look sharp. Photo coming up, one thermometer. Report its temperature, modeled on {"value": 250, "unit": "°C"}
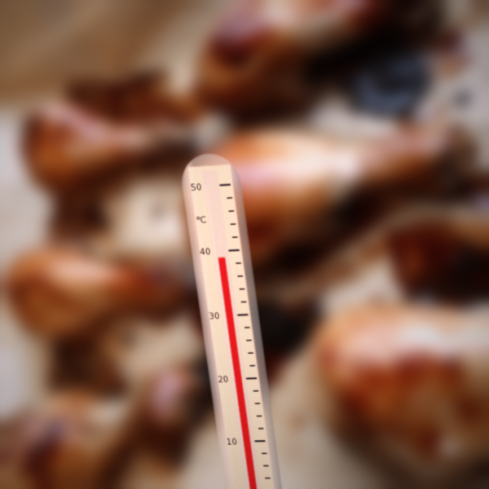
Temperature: {"value": 39, "unit": "°C"}
